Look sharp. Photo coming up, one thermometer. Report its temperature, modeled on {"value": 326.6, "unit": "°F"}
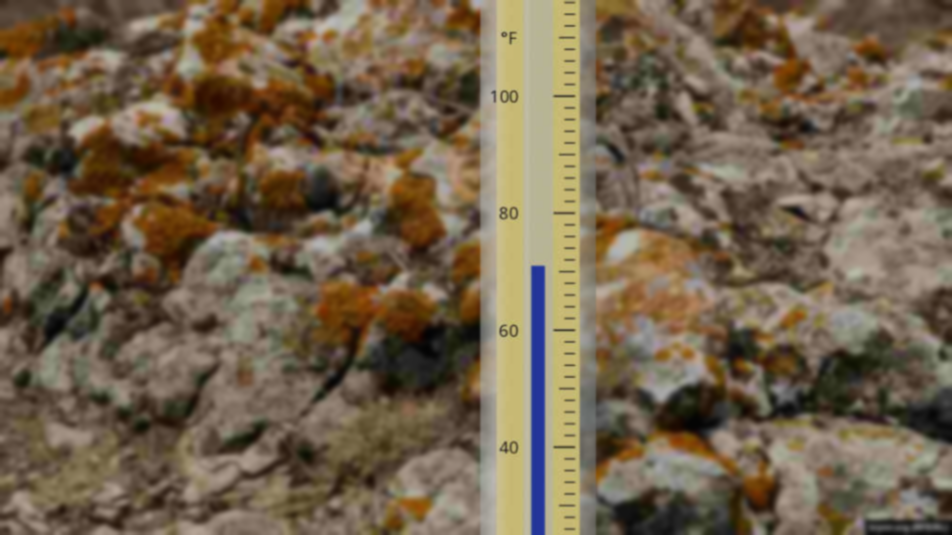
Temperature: {"value": 71, "unit": "°F"}
